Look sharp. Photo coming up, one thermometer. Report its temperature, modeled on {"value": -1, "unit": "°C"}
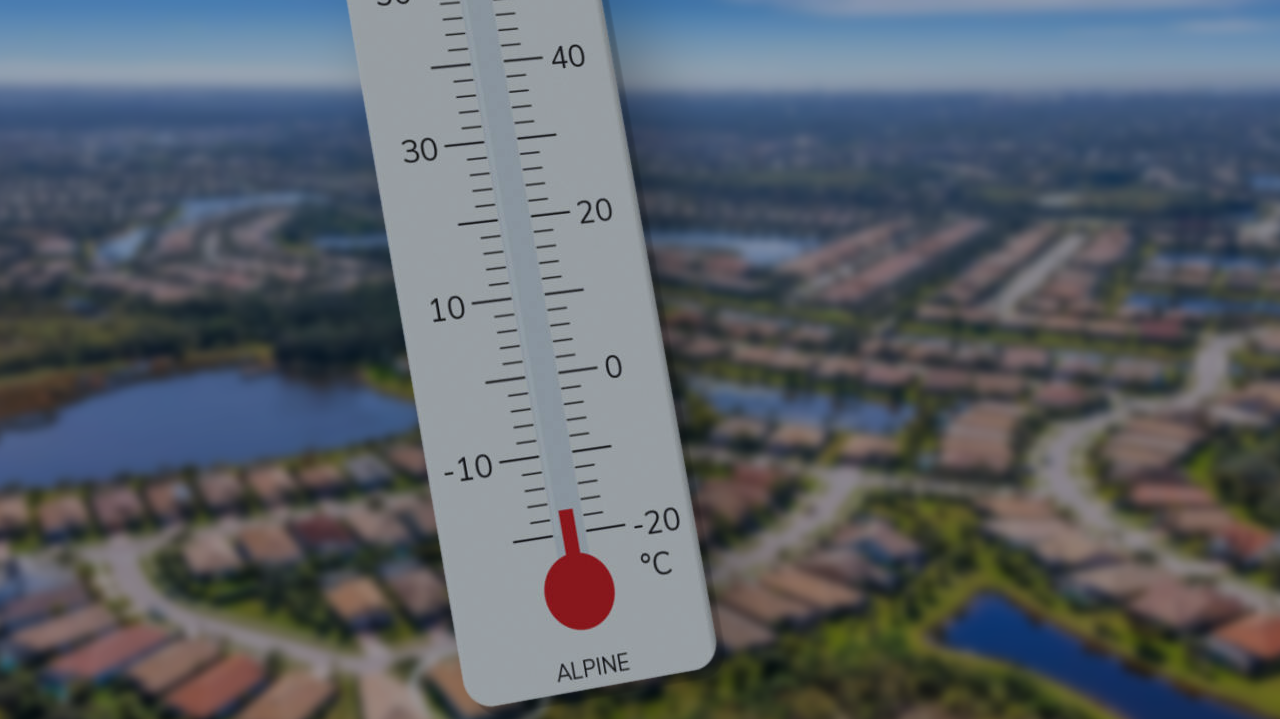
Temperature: {"value": -17, "unit": "°C"}
